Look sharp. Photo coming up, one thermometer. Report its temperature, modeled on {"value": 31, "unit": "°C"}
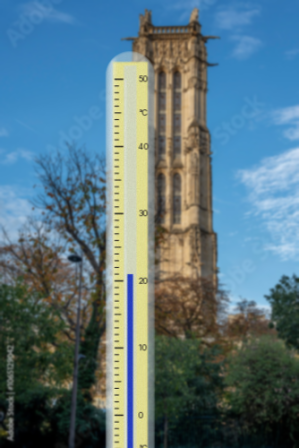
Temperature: {"value": 21, "unit": "°C"}
